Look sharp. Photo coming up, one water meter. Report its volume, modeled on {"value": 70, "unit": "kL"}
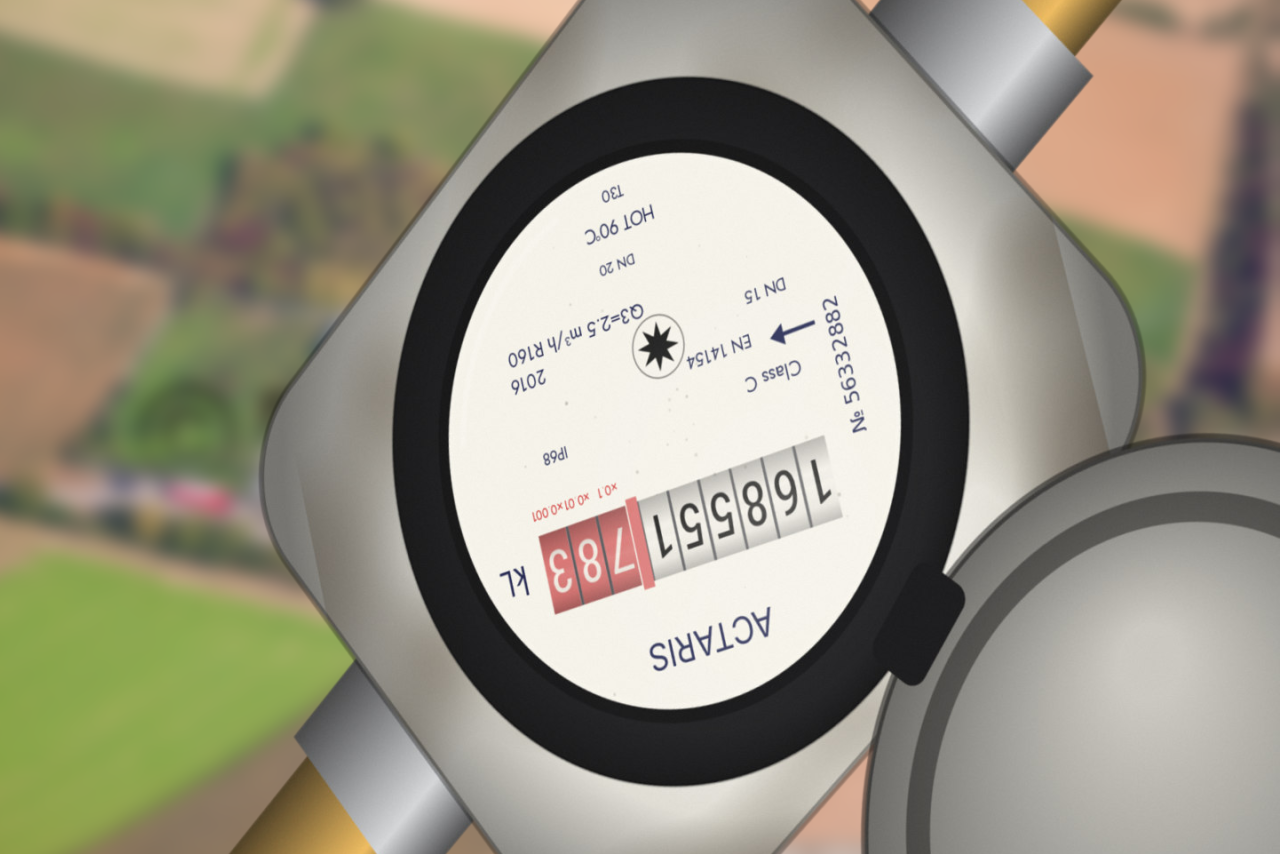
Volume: {"value": 168551.783, "unit": "kL"}
